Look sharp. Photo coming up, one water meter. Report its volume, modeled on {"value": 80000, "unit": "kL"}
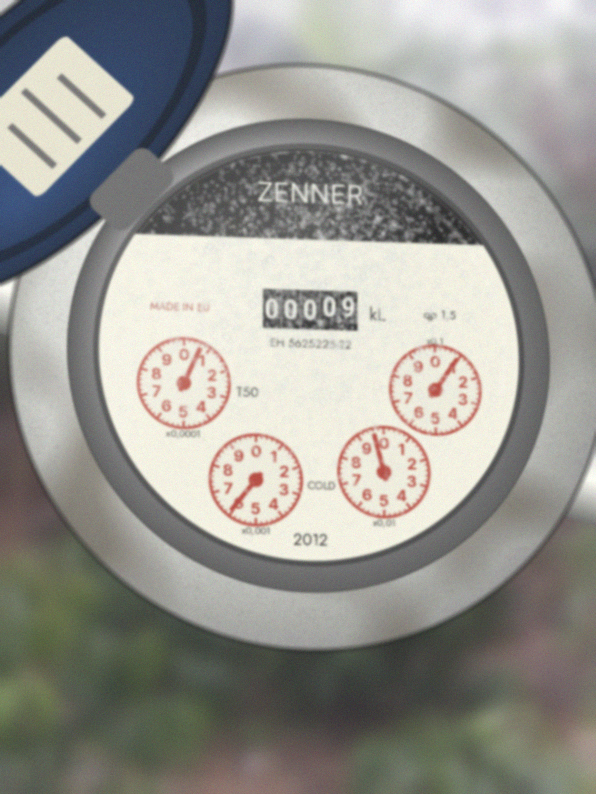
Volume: {"value": 9.0960, "unit": "kL"}
